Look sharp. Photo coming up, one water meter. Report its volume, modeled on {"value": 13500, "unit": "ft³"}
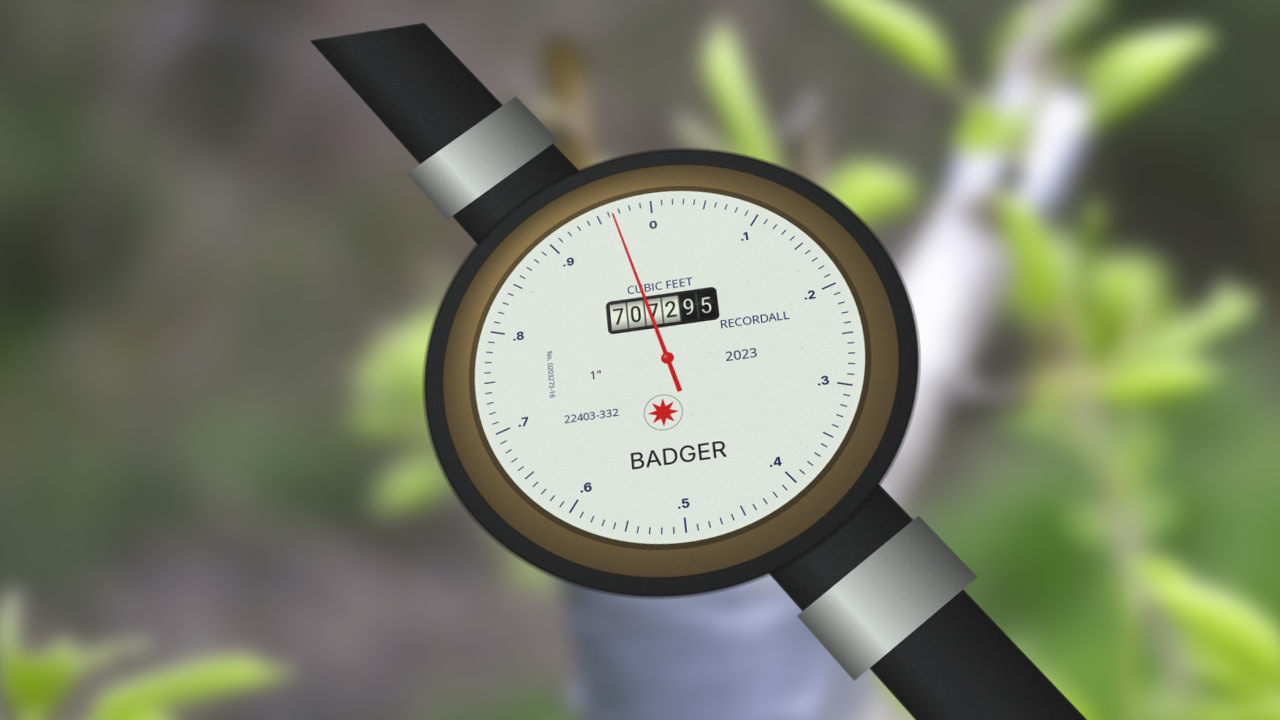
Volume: {"value": 707294.96, "unit": "ft³"}
